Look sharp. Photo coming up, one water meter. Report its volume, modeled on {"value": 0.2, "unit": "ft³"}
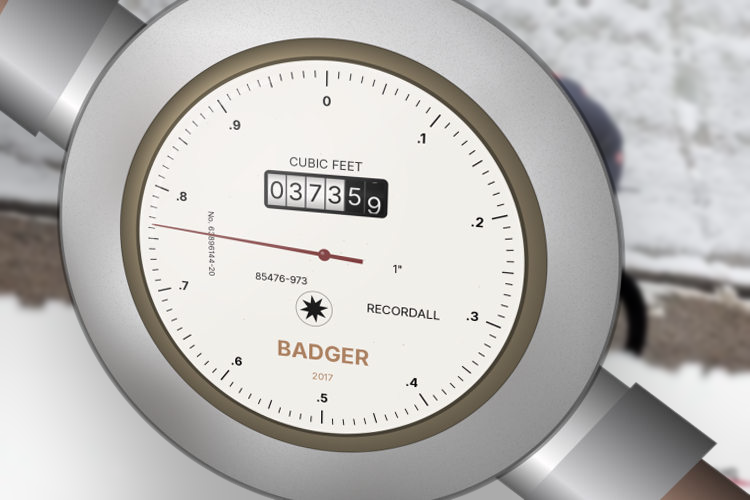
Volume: {"value": 37358.76, "unit": "ft³"}
